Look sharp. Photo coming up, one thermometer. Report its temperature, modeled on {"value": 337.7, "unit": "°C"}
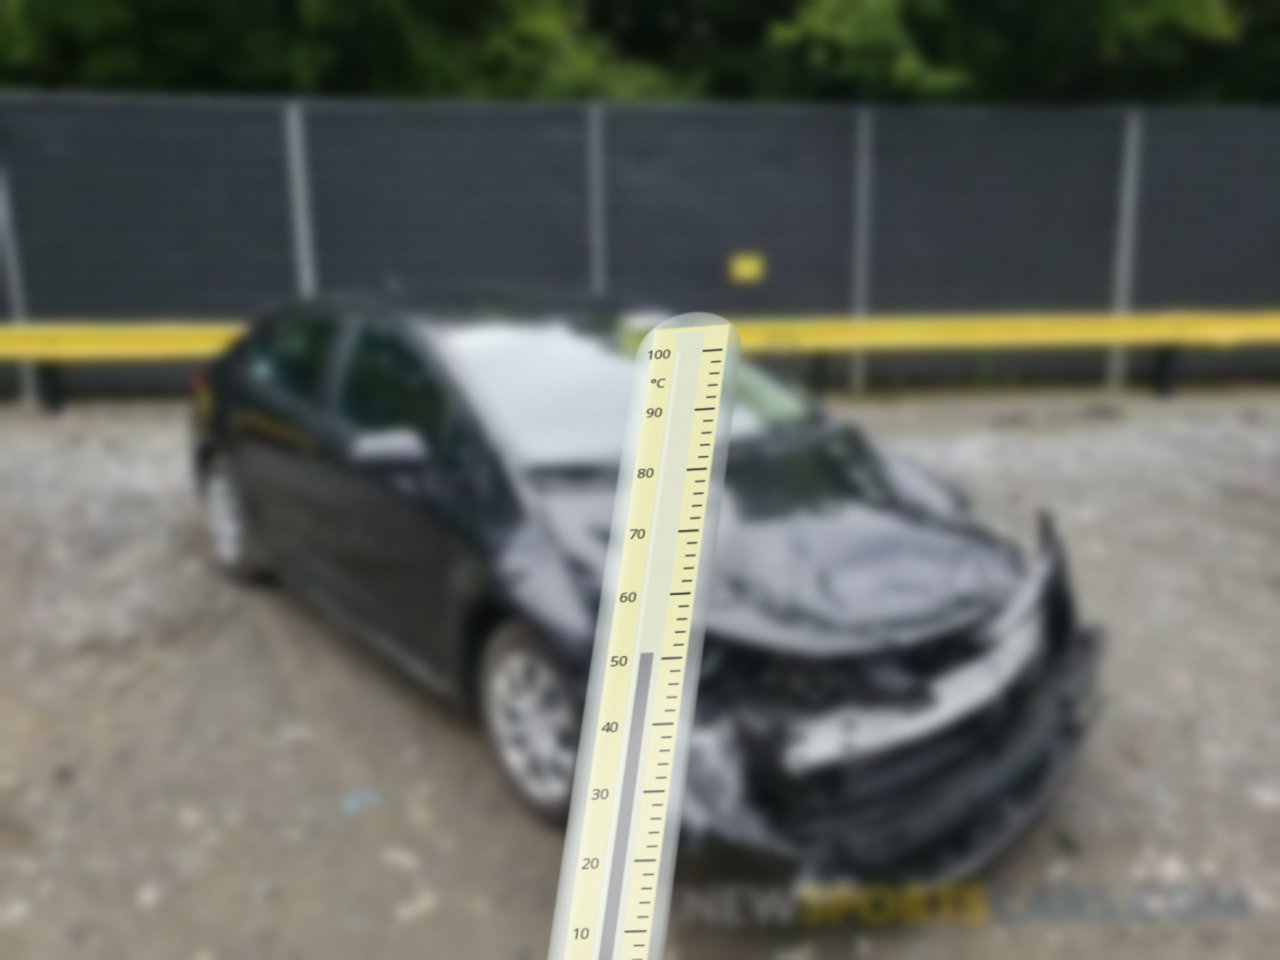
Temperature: {"value": 51, "unit": "°C"}
